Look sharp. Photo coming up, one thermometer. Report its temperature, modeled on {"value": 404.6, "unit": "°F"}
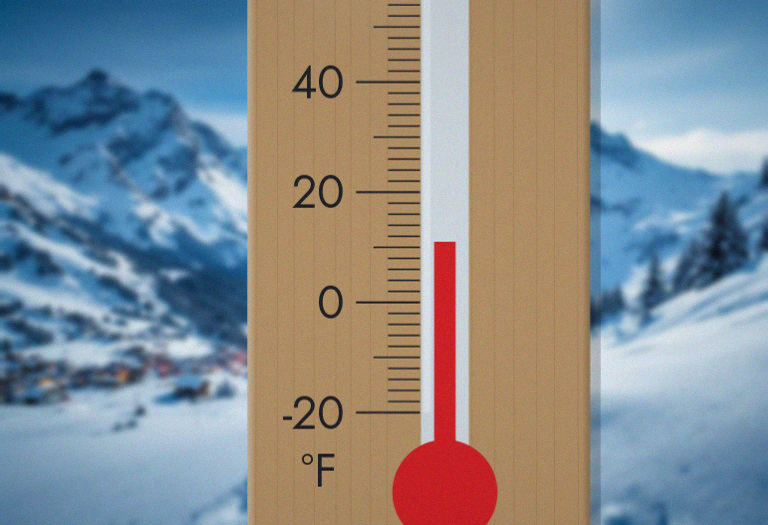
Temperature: {"value": 11, "unit": "°F"}
